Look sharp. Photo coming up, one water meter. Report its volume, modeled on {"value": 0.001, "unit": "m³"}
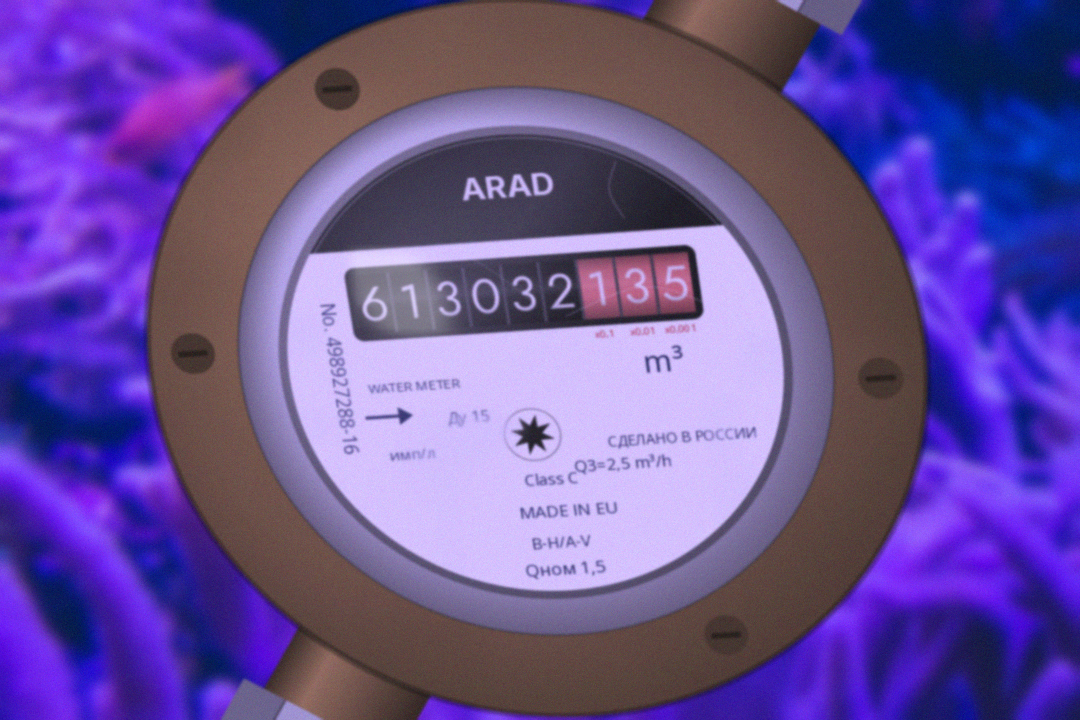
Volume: {"value": 613032.135, "unit": "m³"}
